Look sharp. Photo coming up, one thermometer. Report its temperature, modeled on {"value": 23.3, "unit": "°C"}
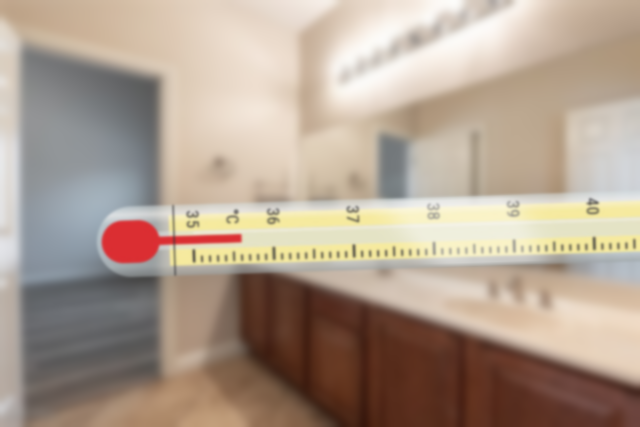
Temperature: {"value": 35.6, "unit": "°C"}
